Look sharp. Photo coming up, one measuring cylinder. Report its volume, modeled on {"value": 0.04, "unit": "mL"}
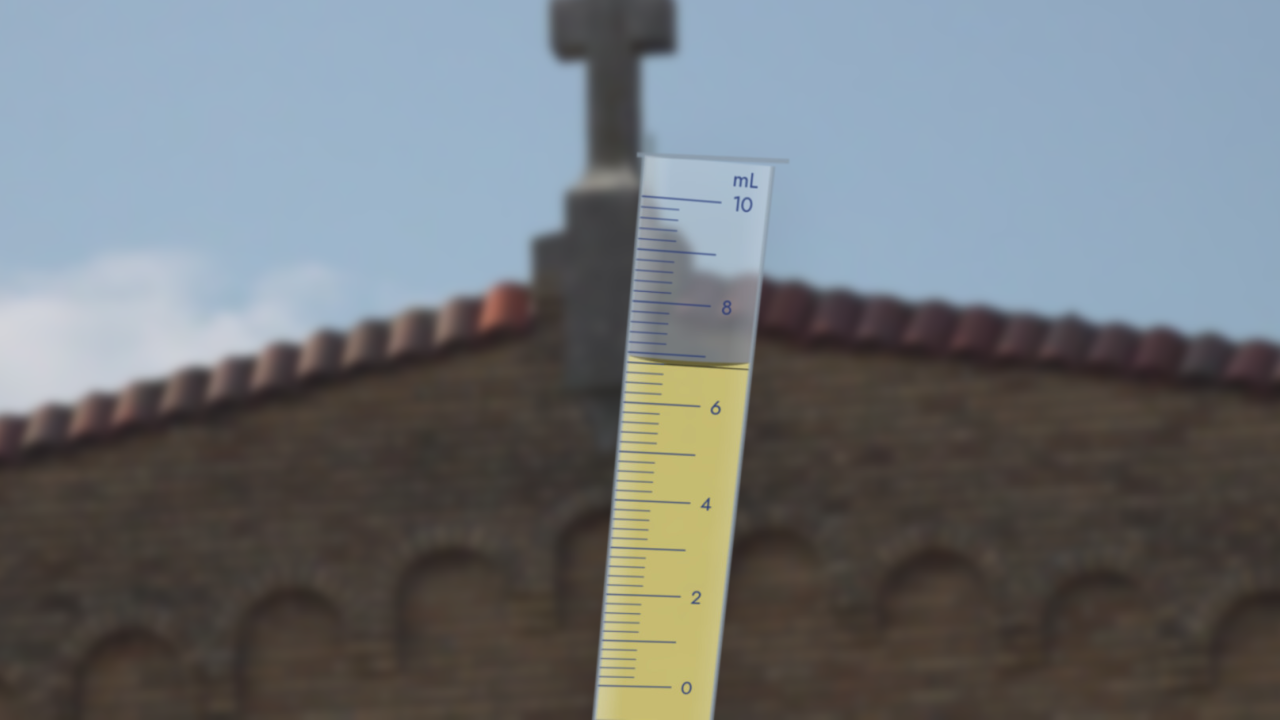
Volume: {"value": 6.8, "unit": "mL"}
